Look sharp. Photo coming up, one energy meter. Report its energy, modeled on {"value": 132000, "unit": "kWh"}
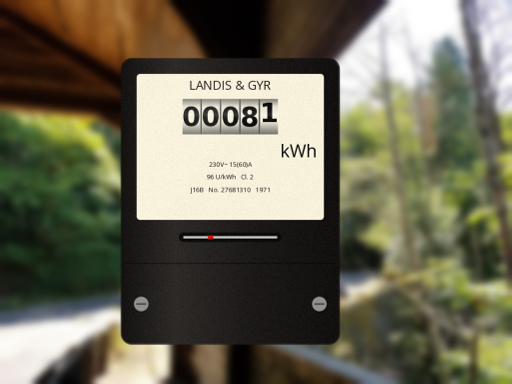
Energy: {"value": 81, "unit": "kWh"}
